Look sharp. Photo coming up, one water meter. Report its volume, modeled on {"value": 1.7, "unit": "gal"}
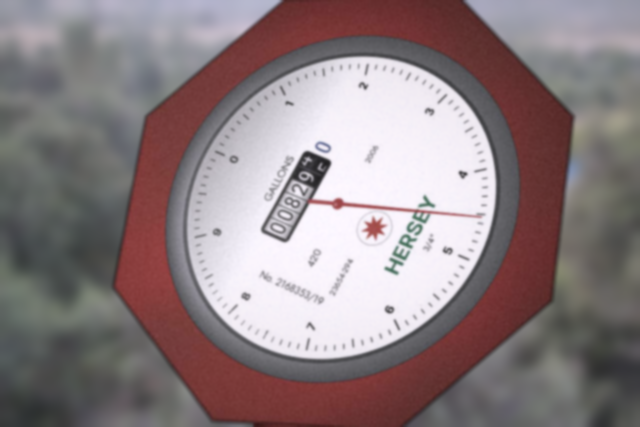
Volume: {"value": 82944.5, "unit": "gal"}
